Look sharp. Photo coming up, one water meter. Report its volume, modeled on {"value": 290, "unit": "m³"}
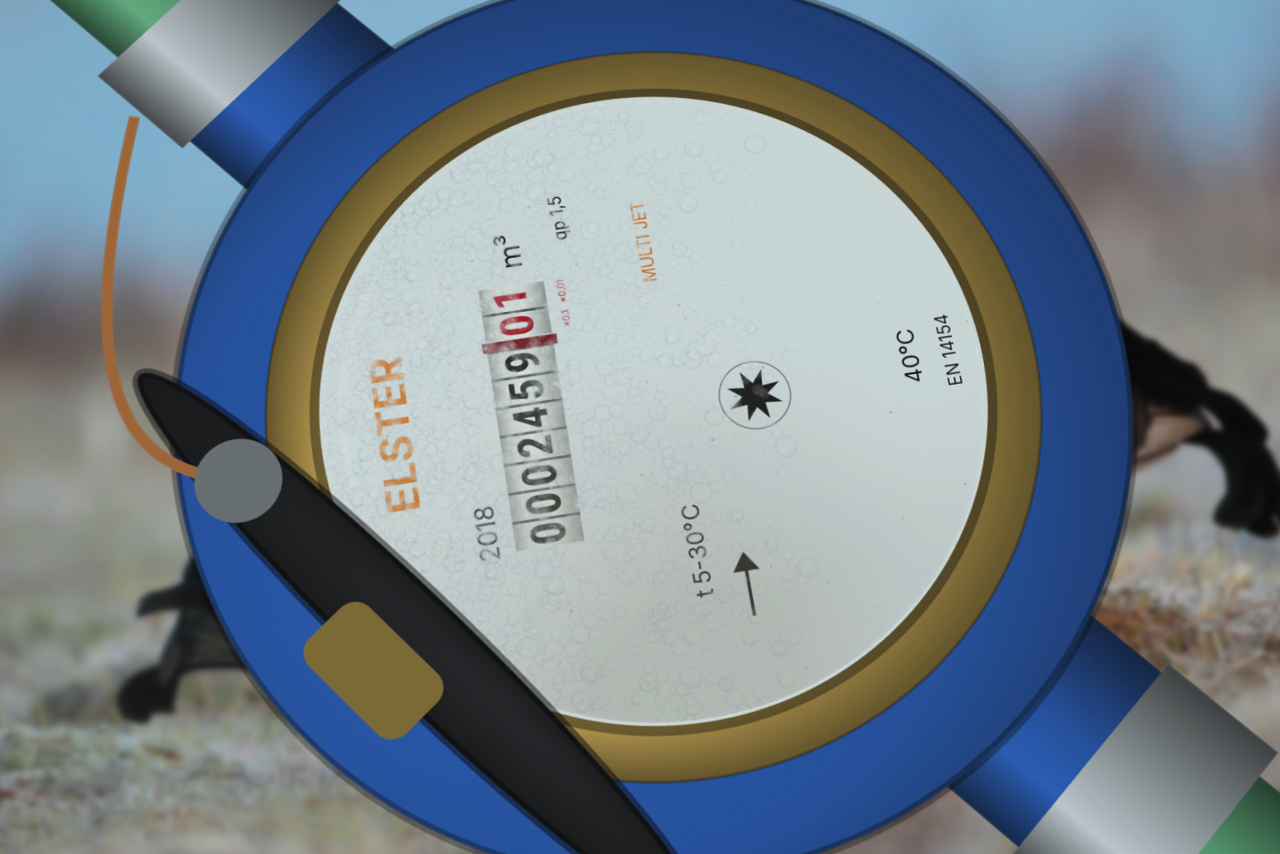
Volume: {"value": 2459.01, "unit": "m³"}
